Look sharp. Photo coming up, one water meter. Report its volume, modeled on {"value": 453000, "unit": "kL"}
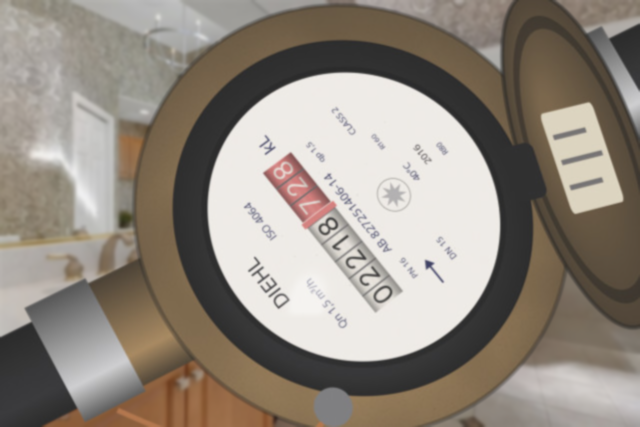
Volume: {"value": 2218.728, "unit": "kL"}
